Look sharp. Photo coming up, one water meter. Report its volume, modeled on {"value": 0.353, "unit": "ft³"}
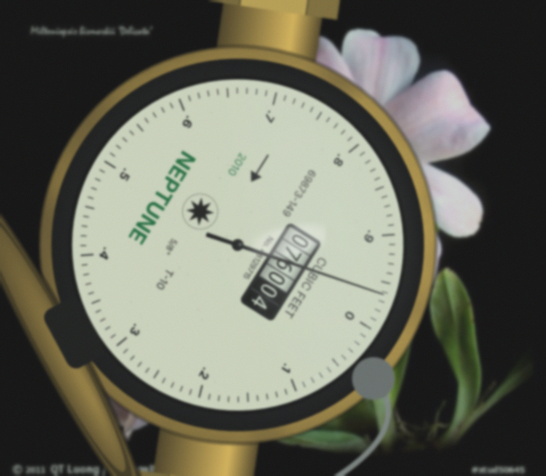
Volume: {"value": 76003.96, "unit": "ft³"}
